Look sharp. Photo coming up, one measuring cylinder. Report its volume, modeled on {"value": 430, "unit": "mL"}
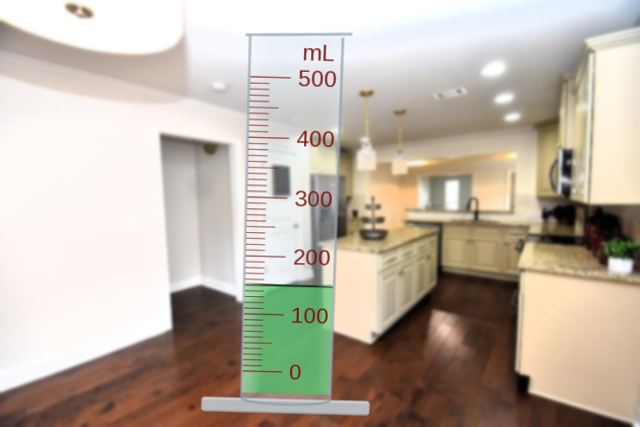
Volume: {"value": 150, "unit": "mL"}
